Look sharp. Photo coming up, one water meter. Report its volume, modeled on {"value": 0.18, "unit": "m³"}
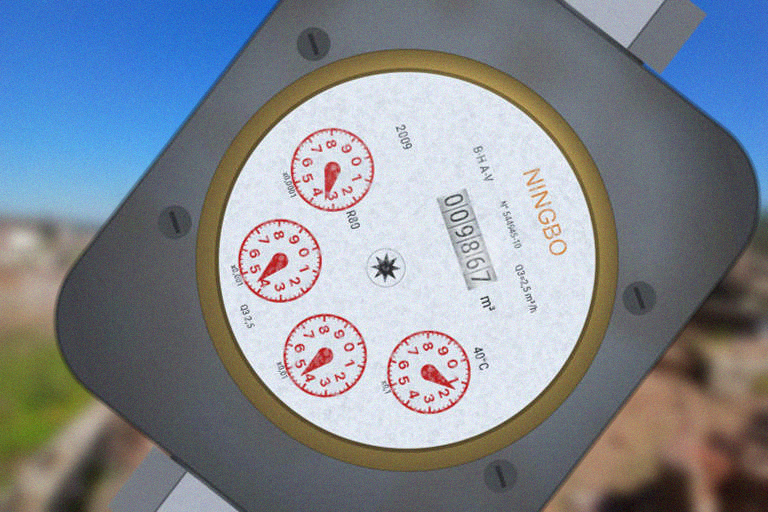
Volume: {"value": 9867.1443, "unit": "m³"}
